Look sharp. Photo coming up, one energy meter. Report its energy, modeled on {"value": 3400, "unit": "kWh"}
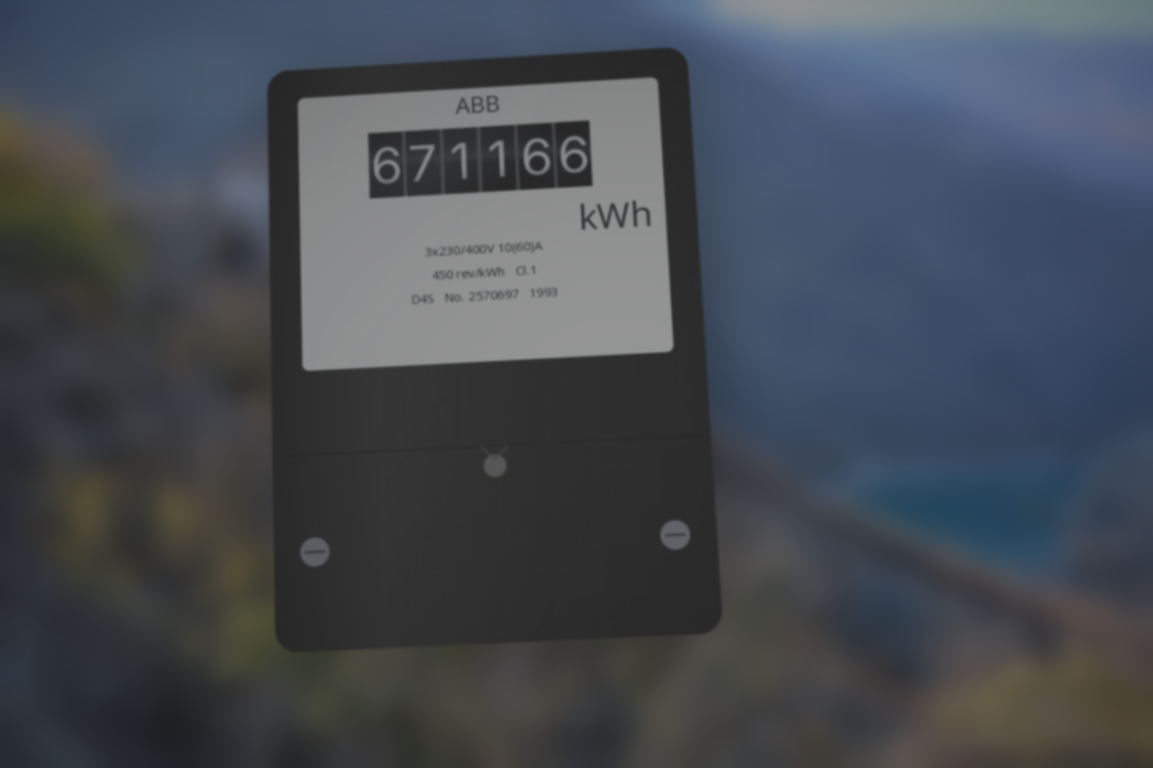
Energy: {"value": 671166, "unit": "kWh"}
